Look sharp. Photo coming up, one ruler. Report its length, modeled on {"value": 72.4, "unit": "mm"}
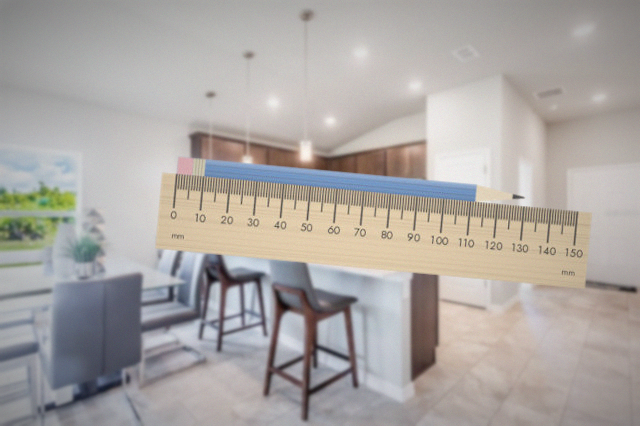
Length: {"value": 130, "unit": "mm"}
